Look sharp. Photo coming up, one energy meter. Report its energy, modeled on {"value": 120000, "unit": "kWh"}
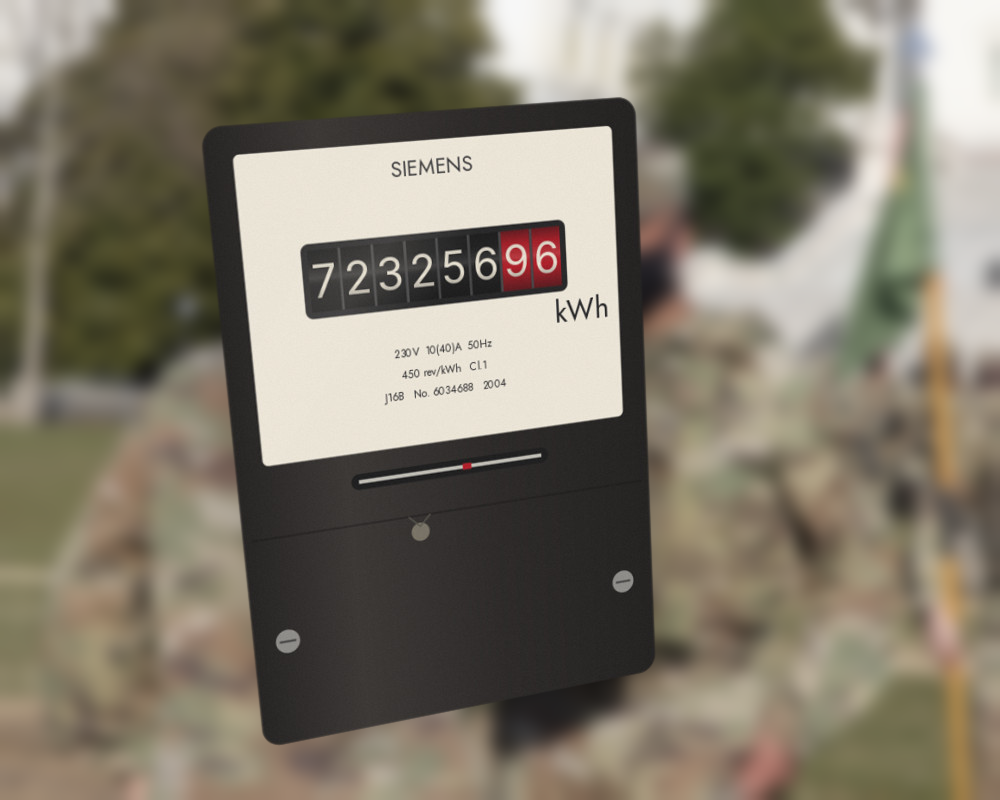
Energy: {"value": 723256.96, "unit": "kWh"}
